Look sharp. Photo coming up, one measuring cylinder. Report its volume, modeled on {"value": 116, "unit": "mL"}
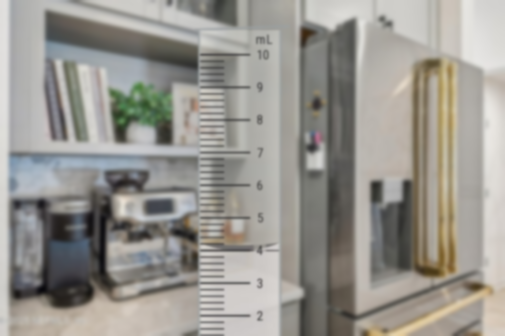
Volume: {"value": 4, "unit": "mL"}
